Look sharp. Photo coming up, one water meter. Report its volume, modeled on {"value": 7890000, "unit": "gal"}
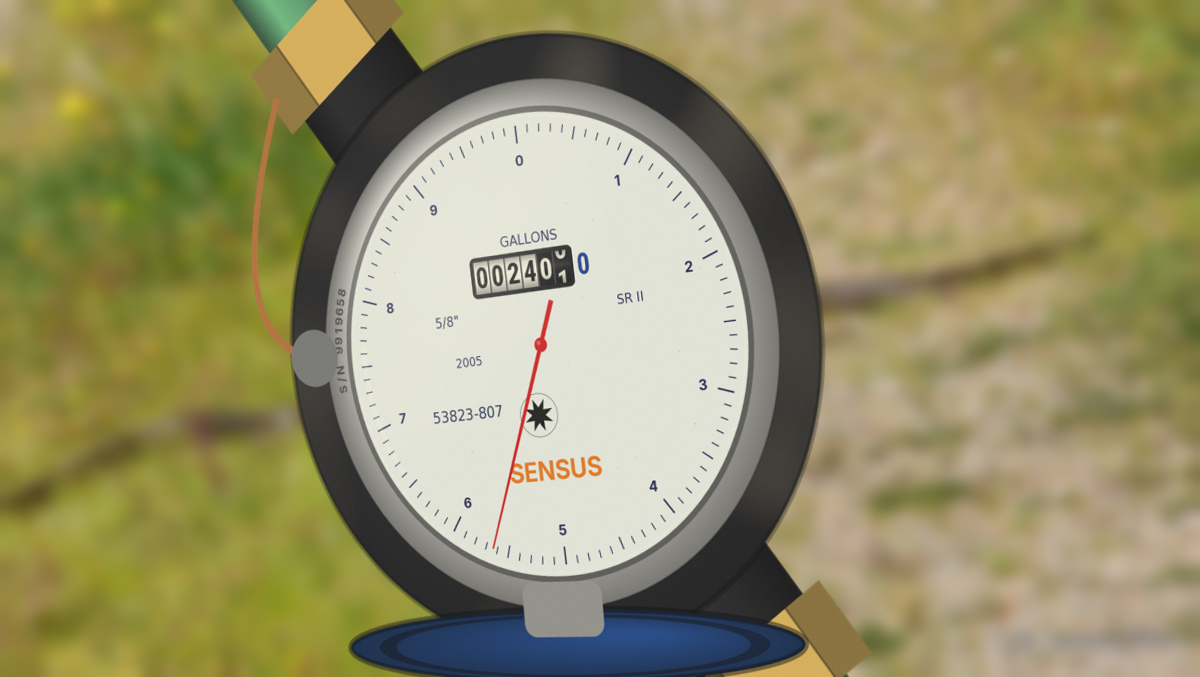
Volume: {"value": 24005.6, "unit": "gal"}
